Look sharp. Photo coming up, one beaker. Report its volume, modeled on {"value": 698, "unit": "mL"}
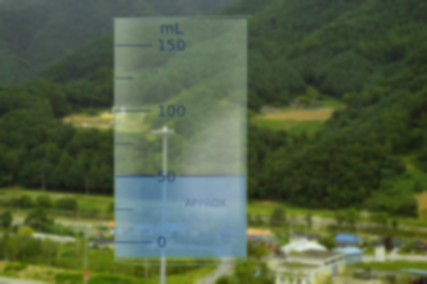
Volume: {"value": 50, "unit": "mL"}
